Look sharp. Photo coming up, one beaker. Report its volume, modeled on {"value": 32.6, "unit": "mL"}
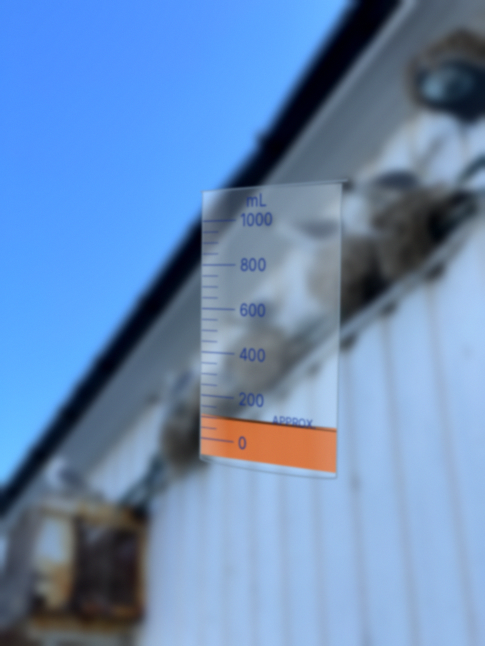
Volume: {"value": 100, "unit": "mL"}
